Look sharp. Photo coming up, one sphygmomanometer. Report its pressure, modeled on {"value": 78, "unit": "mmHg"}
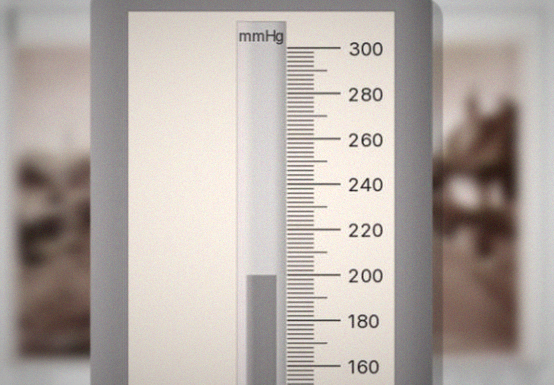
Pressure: {"value": 200, "unit": "mmHg"}
